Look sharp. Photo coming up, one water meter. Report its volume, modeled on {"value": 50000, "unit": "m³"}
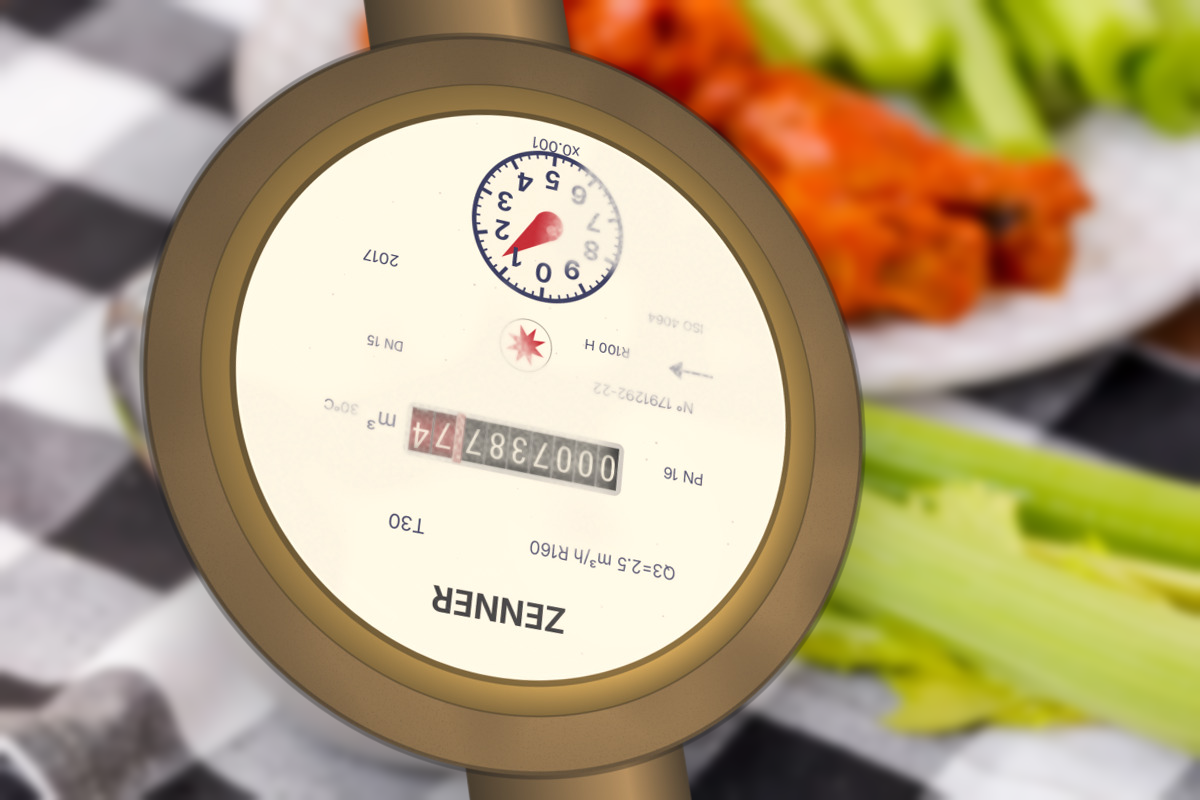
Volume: {"value": 7387.741, "unit": "m³"}
